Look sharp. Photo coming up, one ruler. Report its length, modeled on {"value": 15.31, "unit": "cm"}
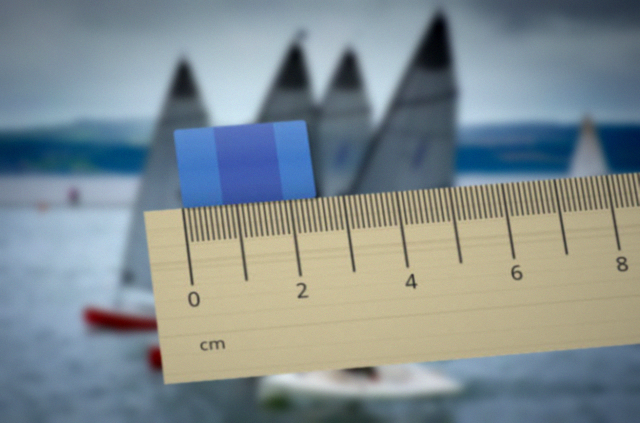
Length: {"value": 2.5, "unit": "cm"}
